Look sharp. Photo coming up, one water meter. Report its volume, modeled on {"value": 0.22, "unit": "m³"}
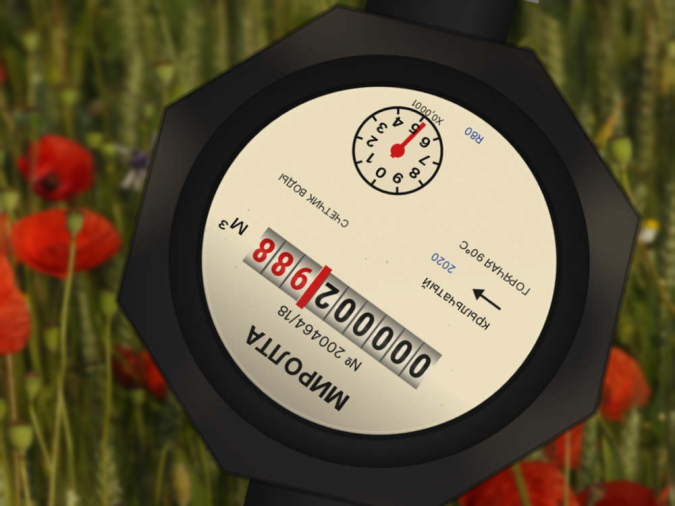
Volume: {"value": 2.9885, "unit": "m³"}
